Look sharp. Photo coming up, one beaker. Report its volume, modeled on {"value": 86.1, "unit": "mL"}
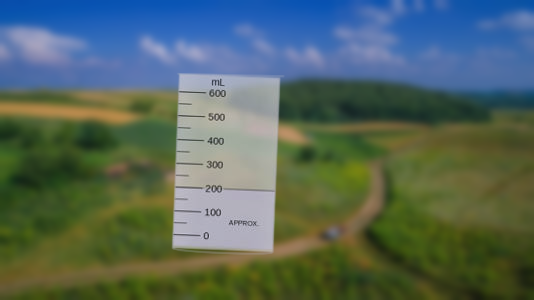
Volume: {"value": 200, "unit": "mL"}
